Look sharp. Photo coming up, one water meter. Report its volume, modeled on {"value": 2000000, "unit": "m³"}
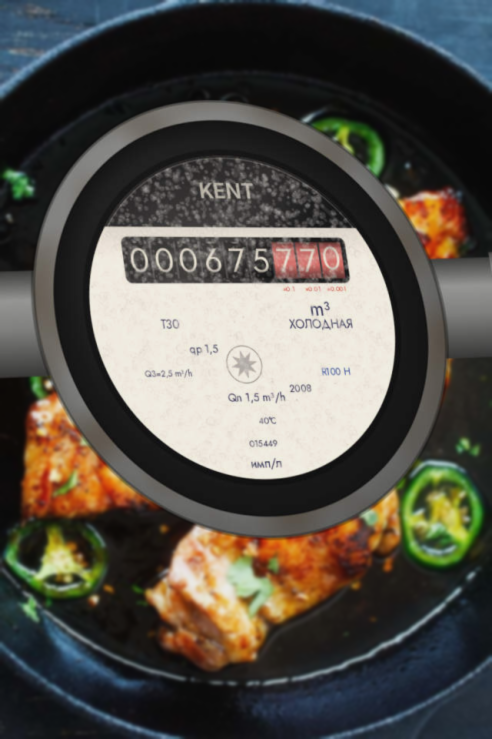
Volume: {"value": 675.770, "unit": "m³"}
